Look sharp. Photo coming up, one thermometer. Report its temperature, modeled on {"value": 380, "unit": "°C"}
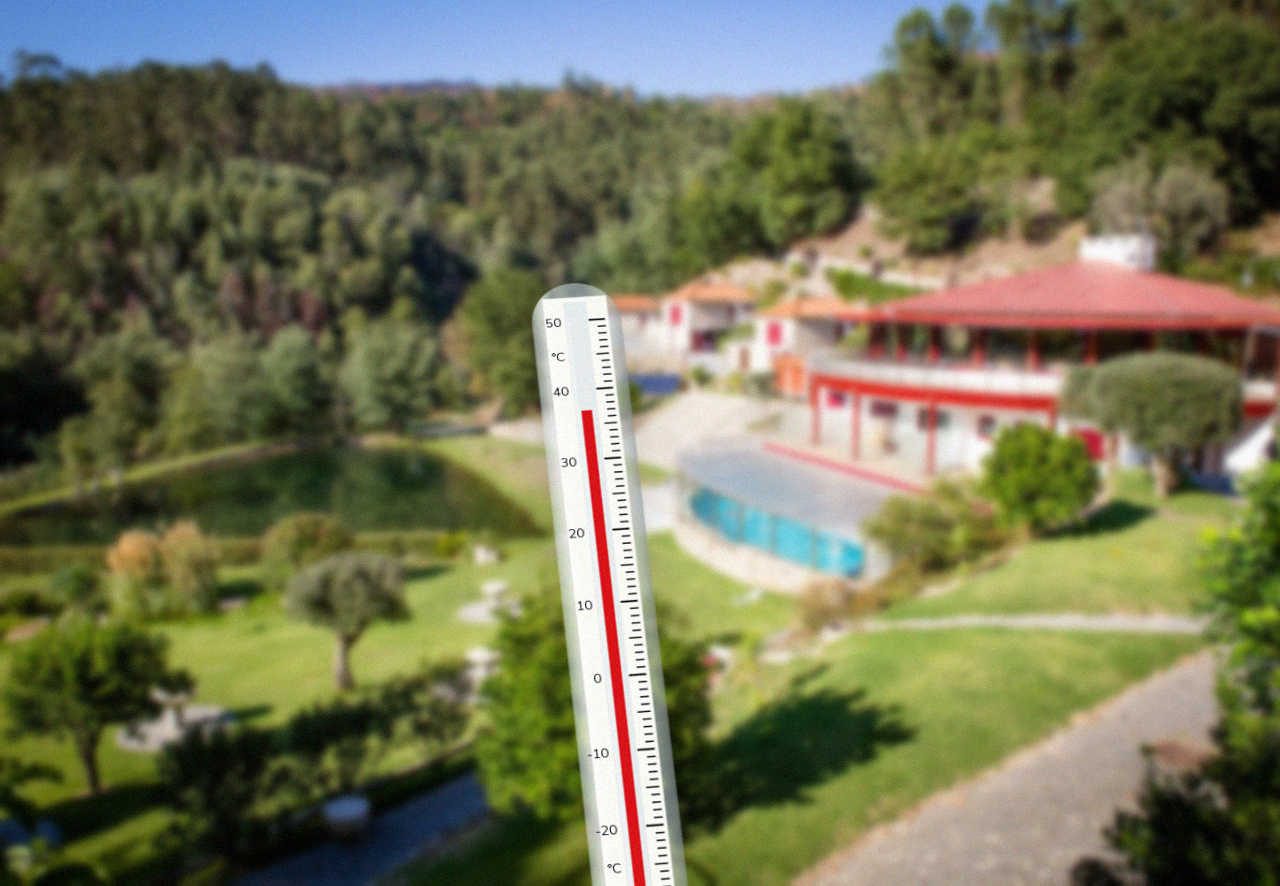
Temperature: {"value": 37, "unit": "°C"}
